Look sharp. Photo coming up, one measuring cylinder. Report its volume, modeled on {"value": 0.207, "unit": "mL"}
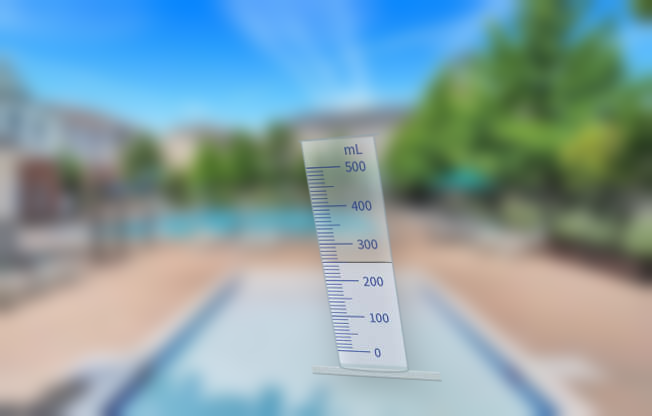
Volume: {"value": 250, "unit": "mL"}
